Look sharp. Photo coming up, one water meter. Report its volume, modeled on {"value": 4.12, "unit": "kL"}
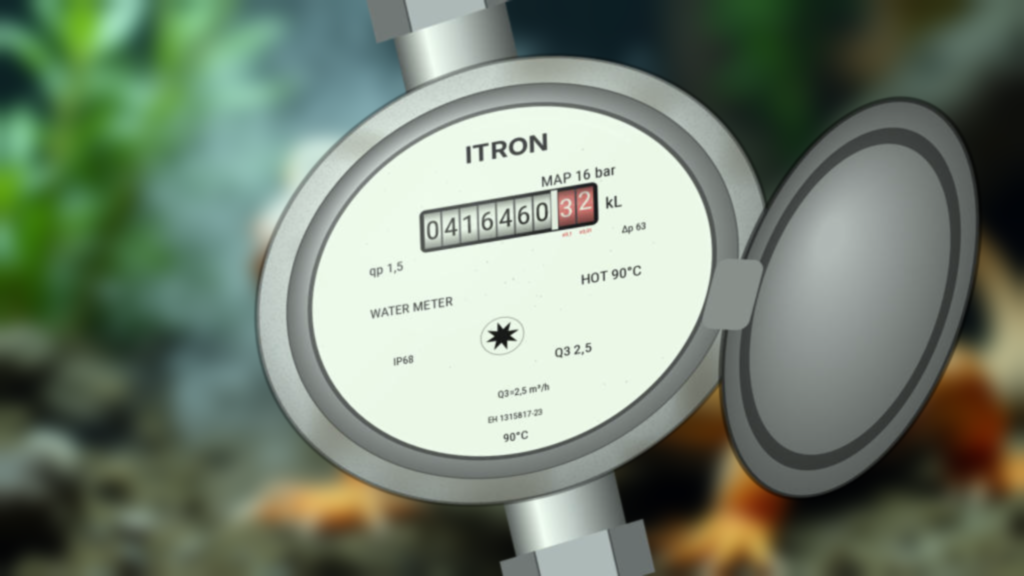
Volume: {"value": 416460.32, "unit": "kL"}
